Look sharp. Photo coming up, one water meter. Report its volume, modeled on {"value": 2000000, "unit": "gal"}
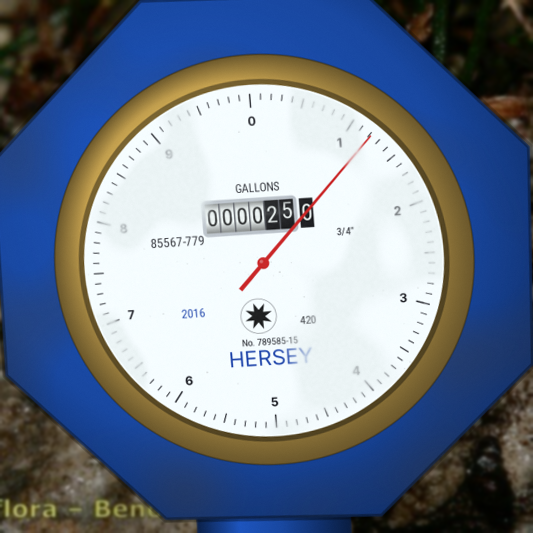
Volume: {"value": 251.2, "unit": "gal"}
